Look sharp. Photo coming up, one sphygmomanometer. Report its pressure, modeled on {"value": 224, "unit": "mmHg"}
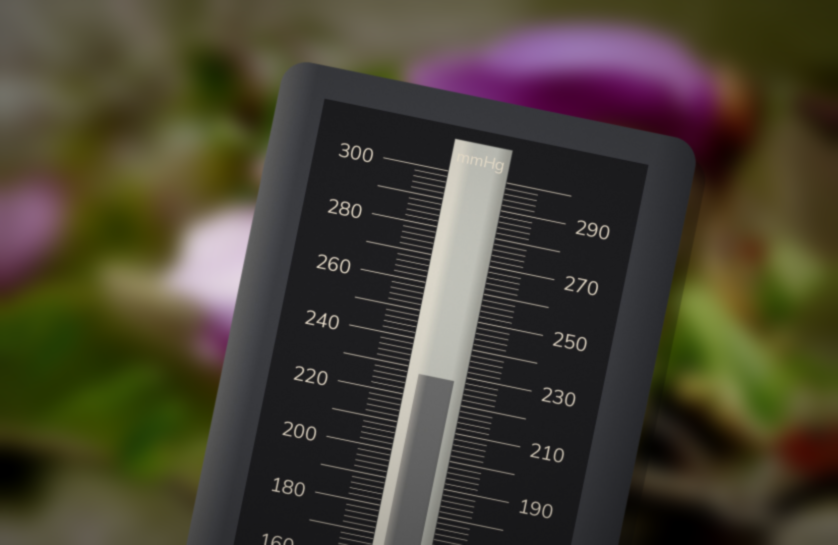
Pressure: {"value": 228, "unit": "mmHg"}
